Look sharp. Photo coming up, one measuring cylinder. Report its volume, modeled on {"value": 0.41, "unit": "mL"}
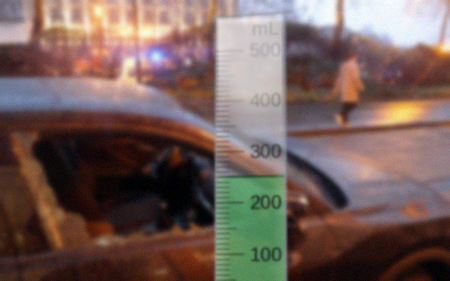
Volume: {"value": 250, "unit": "mL"}
